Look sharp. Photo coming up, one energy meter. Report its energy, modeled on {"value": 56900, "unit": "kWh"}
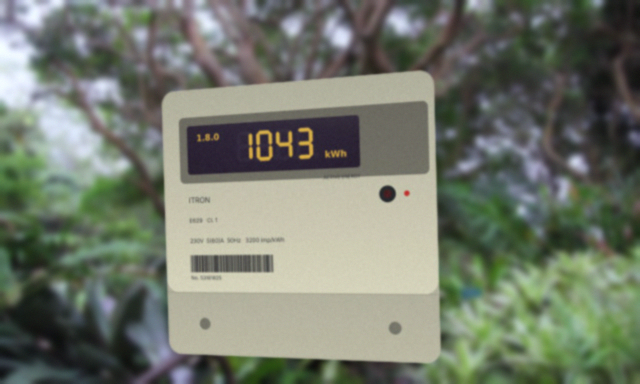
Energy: {"value": 1043, "unit": "kWh"}
